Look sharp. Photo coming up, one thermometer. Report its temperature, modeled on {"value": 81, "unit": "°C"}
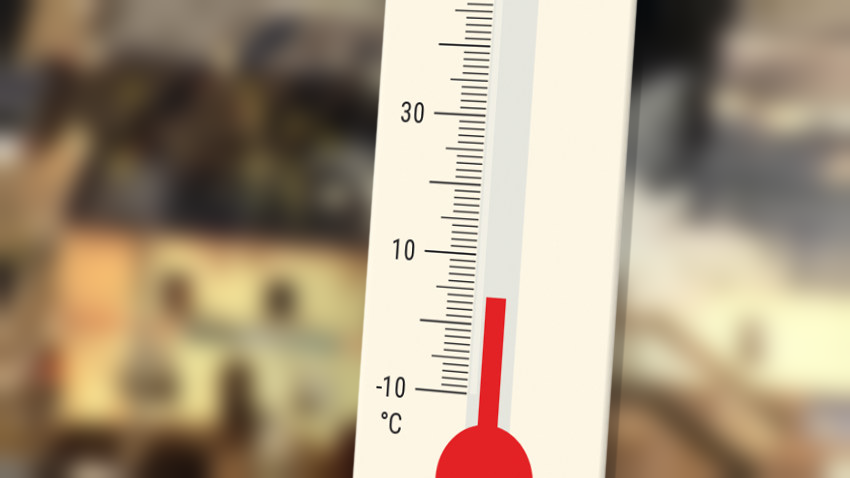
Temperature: {"value": 4, "unit": "°C"}
